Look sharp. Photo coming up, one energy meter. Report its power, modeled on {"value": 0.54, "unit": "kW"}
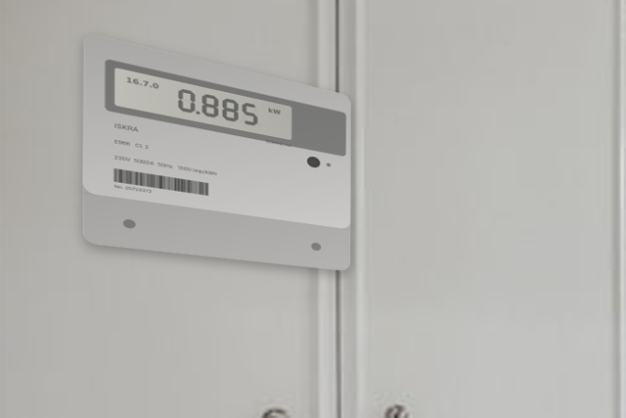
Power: {"value": 0.885, "unit": "kW"}
